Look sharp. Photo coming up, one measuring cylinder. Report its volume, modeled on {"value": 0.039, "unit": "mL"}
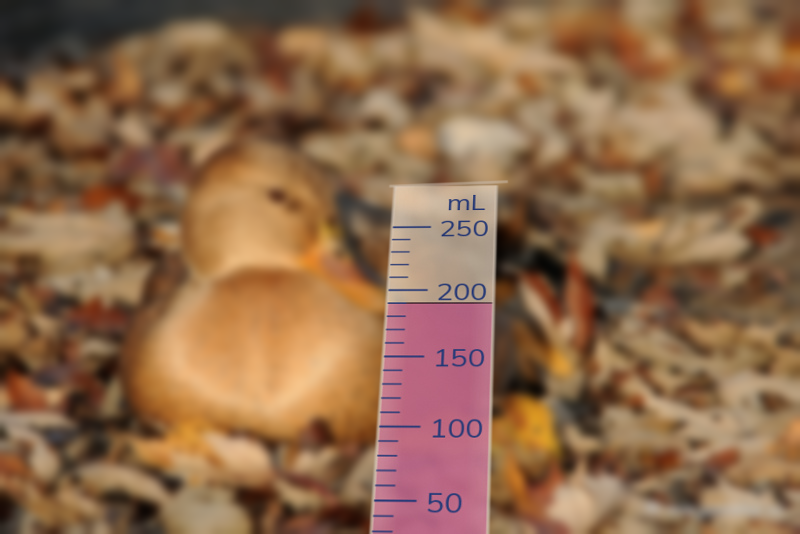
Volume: {"value": 190, "unit": "mL"}
